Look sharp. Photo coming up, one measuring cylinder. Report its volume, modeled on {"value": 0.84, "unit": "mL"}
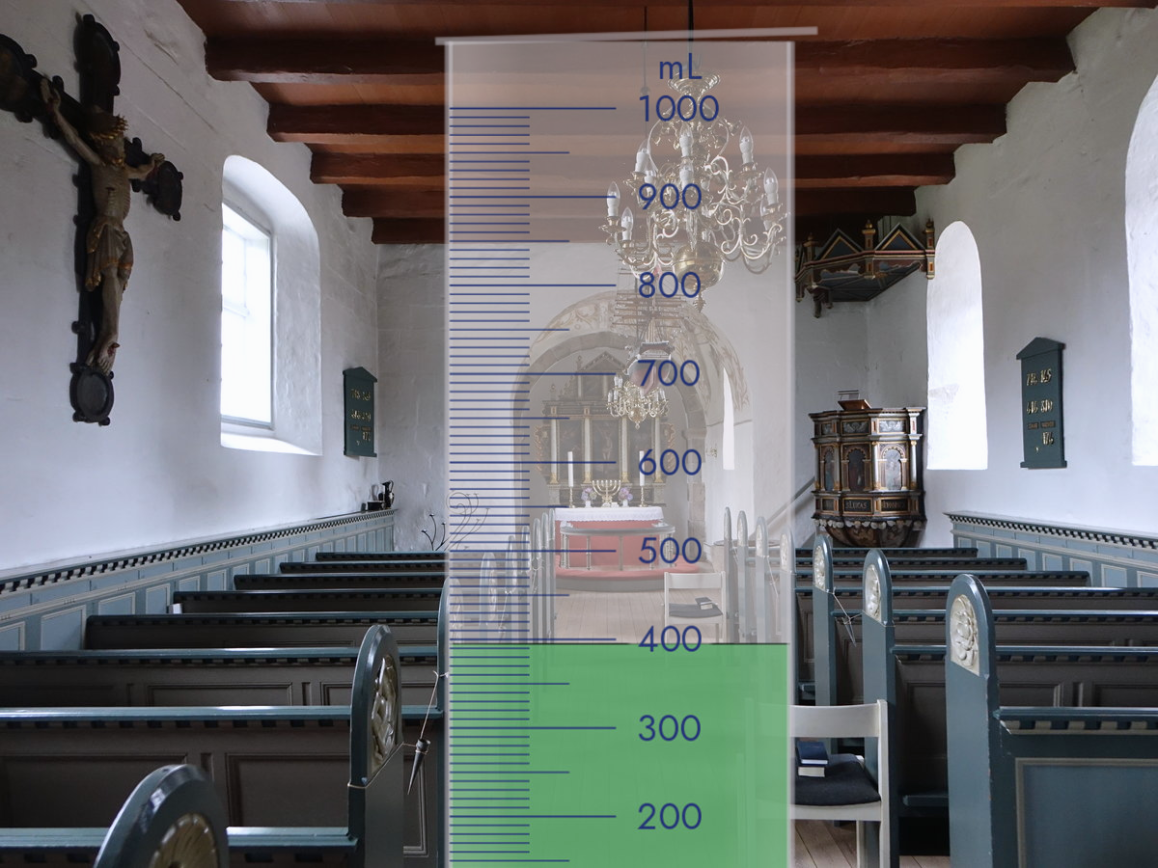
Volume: {"value": 395, "unit": "mL"}
